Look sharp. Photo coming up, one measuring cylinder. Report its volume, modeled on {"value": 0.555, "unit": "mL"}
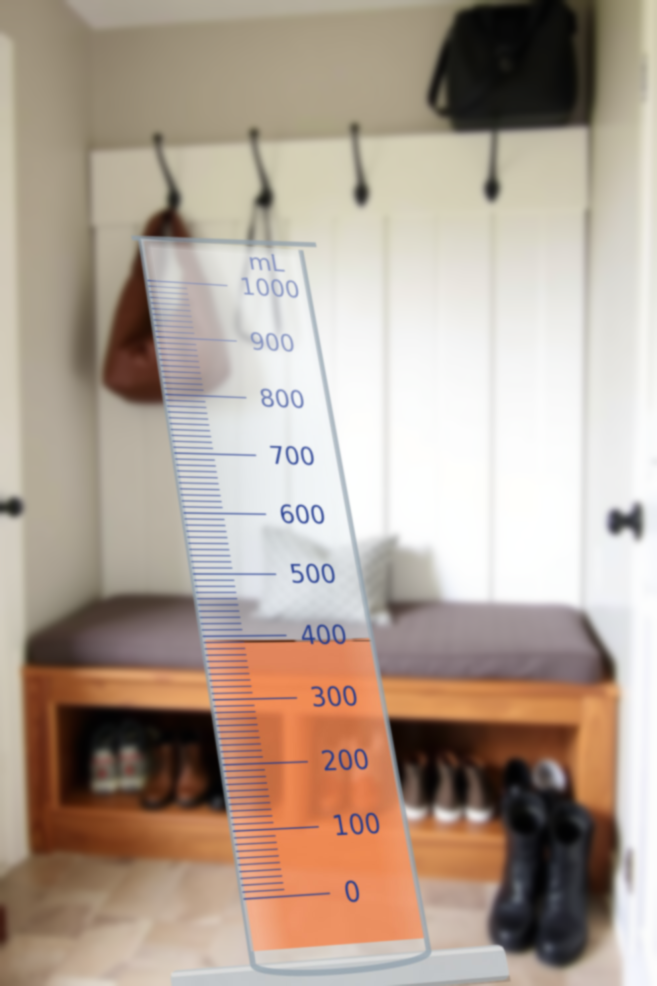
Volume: {"value": 390, "unit": "mL"}
